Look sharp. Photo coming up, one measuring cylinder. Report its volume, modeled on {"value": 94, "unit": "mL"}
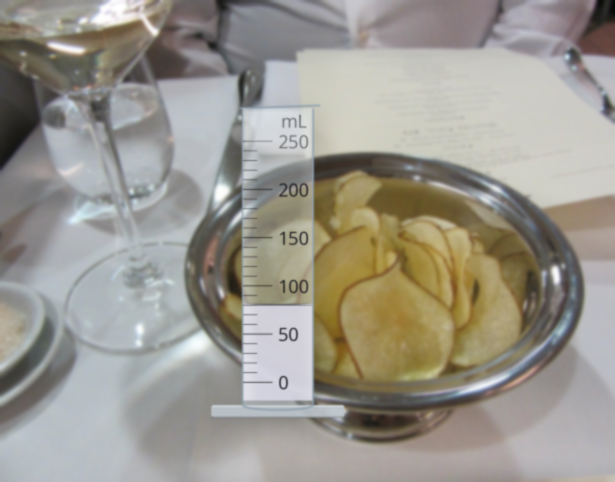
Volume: {"value": 80, "unit": "mL"}
